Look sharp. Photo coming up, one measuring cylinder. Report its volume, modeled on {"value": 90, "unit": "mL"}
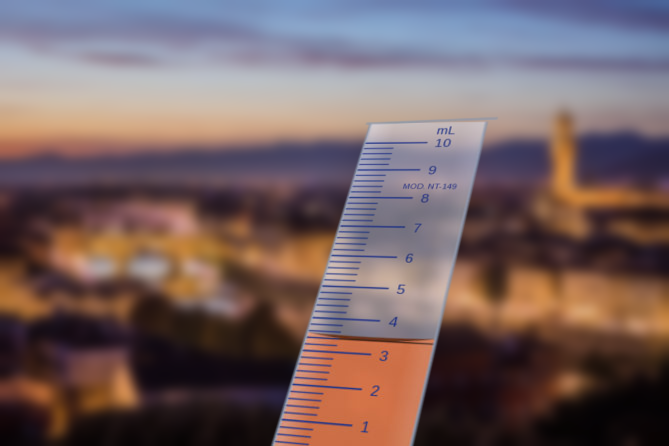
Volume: {"value": 3.4, "unit": "mL"}
